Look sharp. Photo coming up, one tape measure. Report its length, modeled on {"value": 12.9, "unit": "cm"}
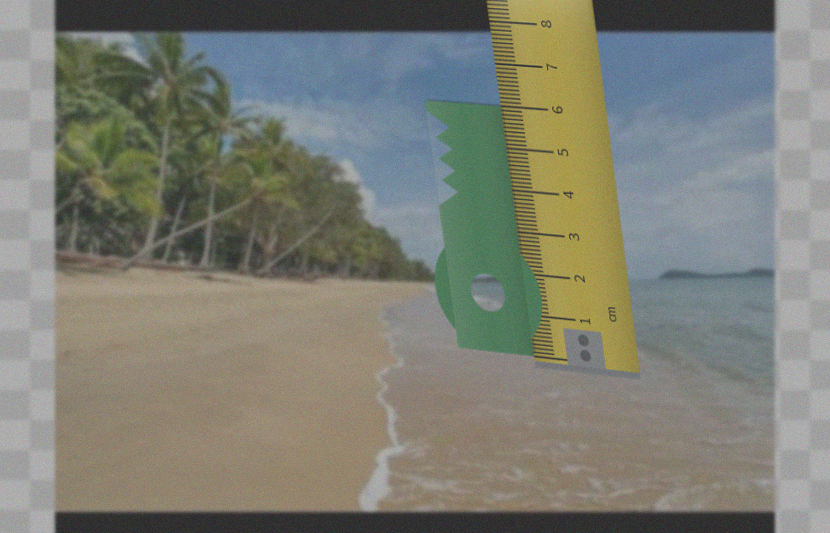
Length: {"value": 6, "unit": "cm"}
